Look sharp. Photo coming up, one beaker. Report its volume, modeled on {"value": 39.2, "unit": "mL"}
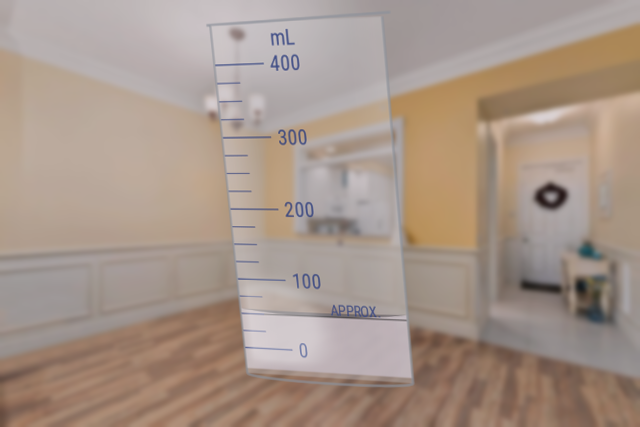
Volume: {"value": 50, "unit": "mL"}
